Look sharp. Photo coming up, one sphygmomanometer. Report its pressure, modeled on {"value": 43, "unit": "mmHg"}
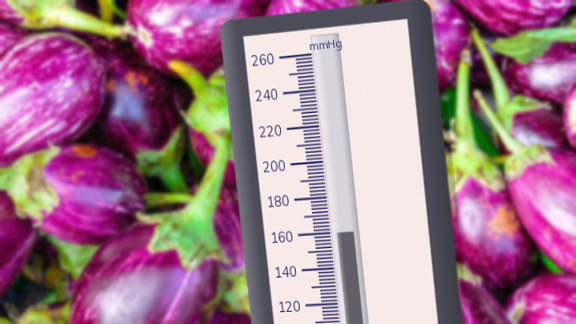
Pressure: {"value": 160, "unit": "mmHg"}
